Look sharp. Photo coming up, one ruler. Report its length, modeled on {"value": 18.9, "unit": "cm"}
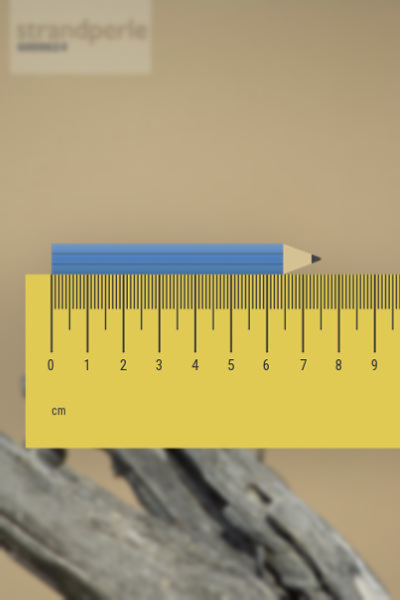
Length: {"value": 7.5, "unit": "cm"}
